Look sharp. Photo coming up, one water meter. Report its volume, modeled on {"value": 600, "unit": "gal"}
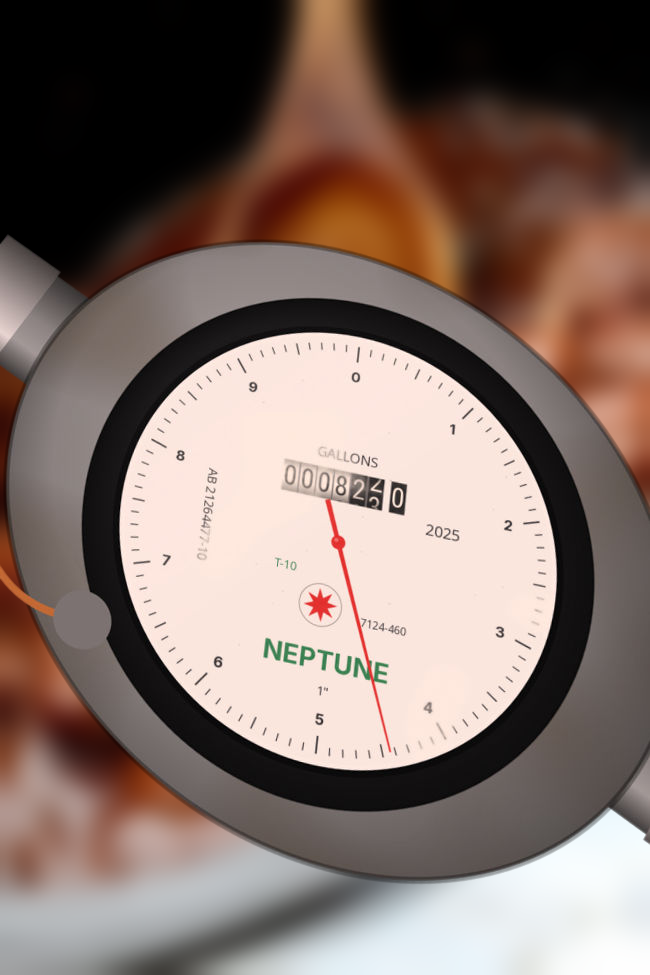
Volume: {"value": 8224.4, "unit": "gal"}
